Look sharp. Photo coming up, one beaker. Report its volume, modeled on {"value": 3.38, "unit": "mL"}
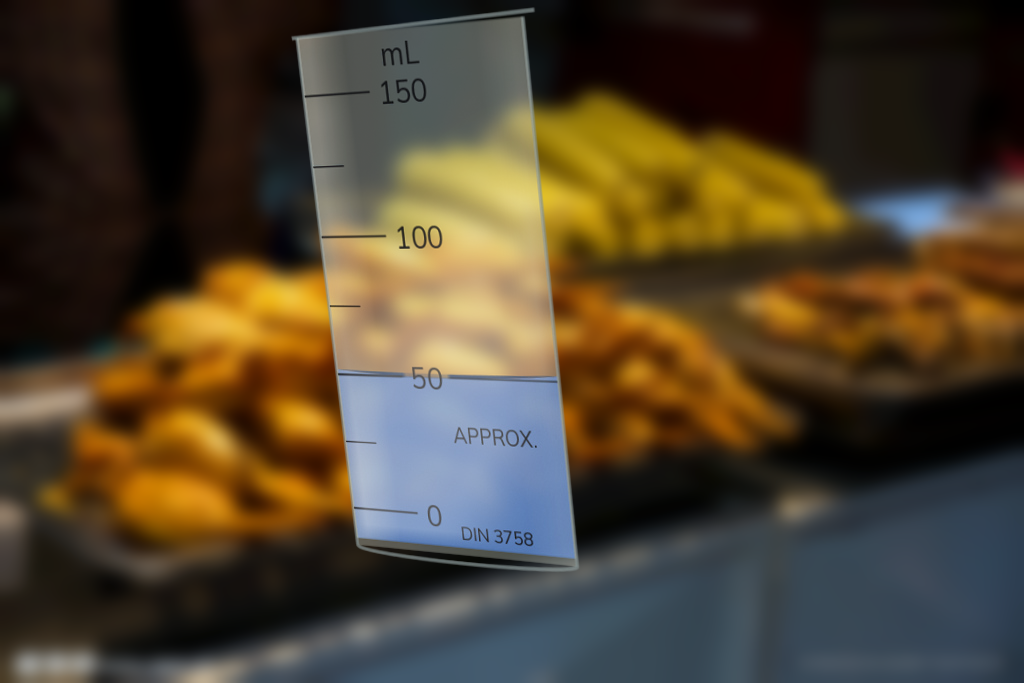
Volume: {"value": 50, "unit": "mL"}
